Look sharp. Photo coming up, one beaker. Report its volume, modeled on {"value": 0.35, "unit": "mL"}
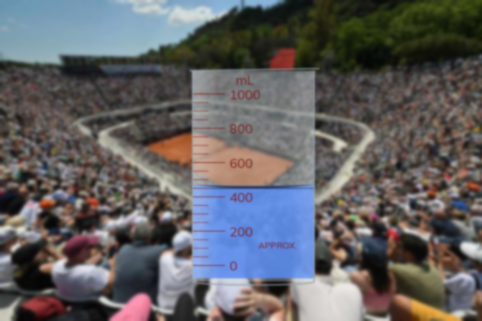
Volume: {"value": 450, "unit": "mL"}
